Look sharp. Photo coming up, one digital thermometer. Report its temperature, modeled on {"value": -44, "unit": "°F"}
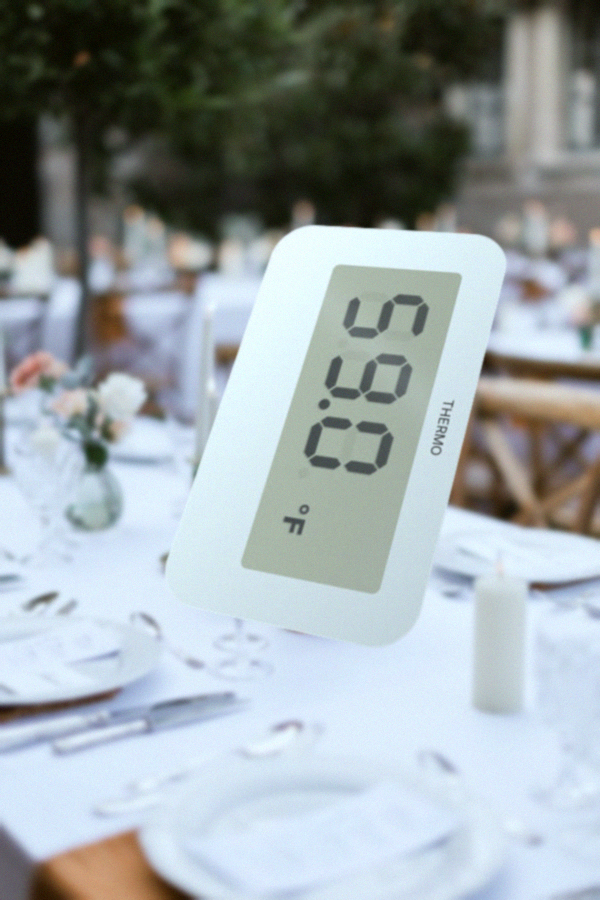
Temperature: {"value": 59.0, "unit": "°F"}
